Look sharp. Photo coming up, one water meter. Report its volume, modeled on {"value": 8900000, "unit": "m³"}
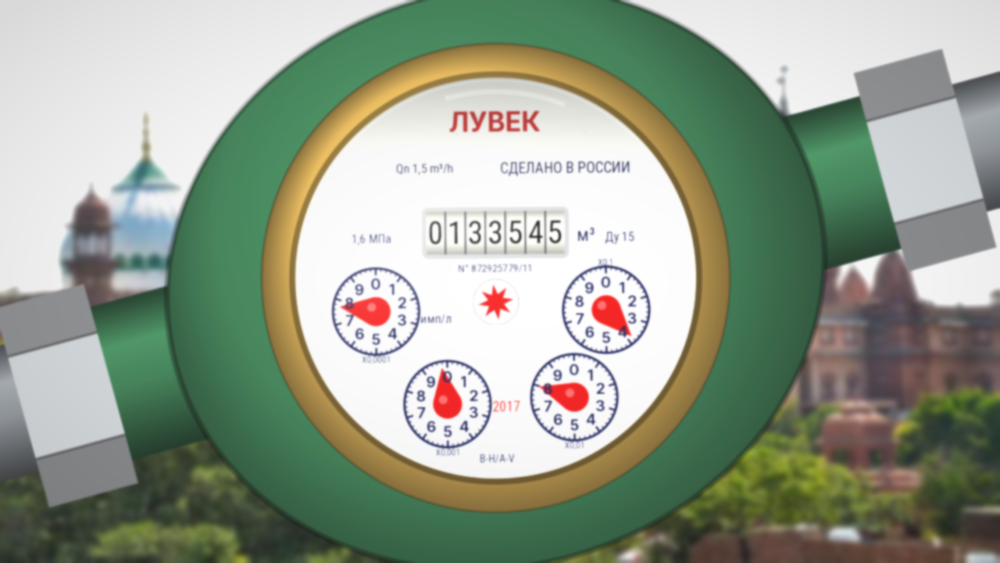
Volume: {"value": 133545.3797, "unit": "m³"}
